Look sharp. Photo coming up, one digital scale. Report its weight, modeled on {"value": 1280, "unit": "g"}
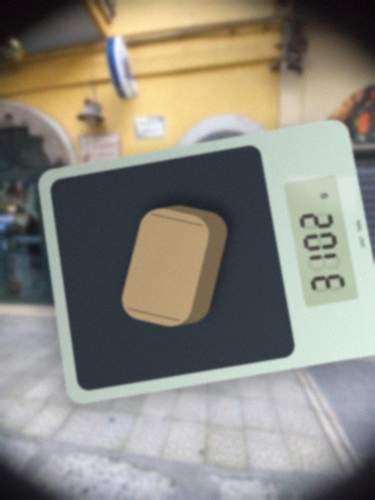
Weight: {"value": 3102, "unit": "g"}
